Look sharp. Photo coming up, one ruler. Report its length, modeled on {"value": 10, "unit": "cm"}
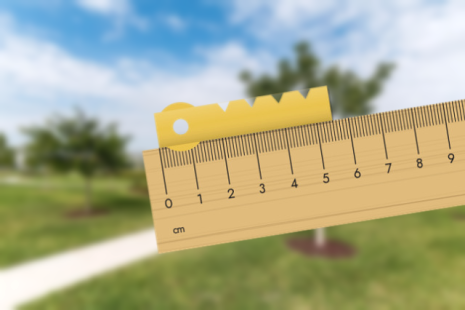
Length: {"value": 5.5, "unit": "cm"}
